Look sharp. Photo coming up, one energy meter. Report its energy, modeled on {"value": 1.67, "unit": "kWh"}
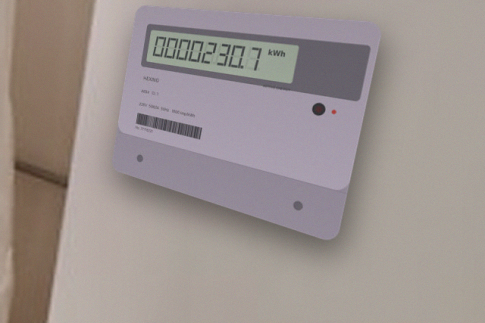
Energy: {"value": 230.7, "unit": "kWh"}
